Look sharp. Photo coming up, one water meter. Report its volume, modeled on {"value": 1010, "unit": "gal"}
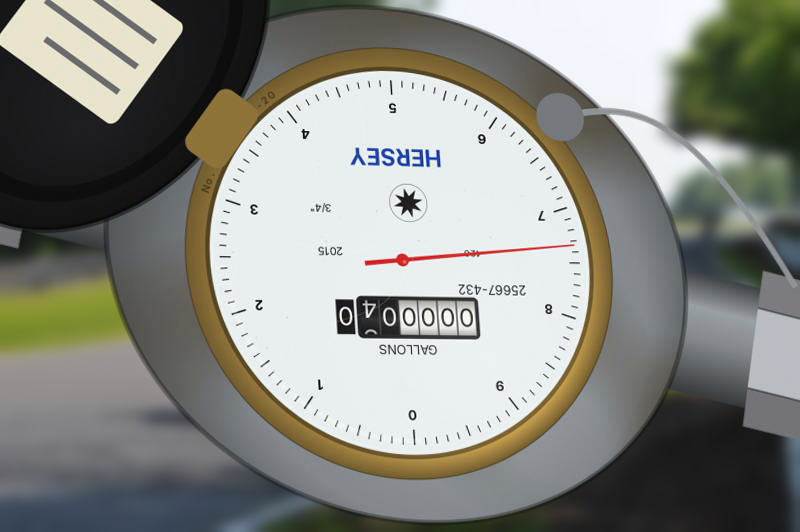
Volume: {"value": 37.3, "unit": "gal"}
